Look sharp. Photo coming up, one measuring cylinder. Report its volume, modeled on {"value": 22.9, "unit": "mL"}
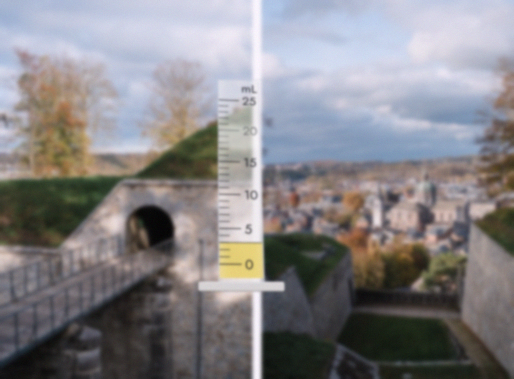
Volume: {"value": 3, "unit": "mL"}
